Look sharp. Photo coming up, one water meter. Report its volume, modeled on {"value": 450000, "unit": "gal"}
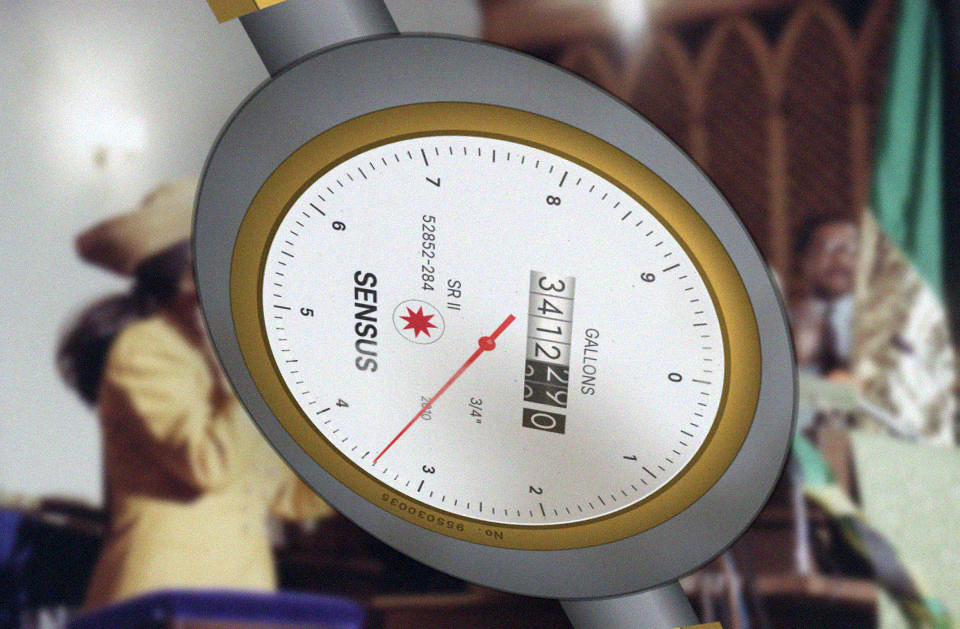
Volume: {"value": 3412293.4, "unit": "gal"}
